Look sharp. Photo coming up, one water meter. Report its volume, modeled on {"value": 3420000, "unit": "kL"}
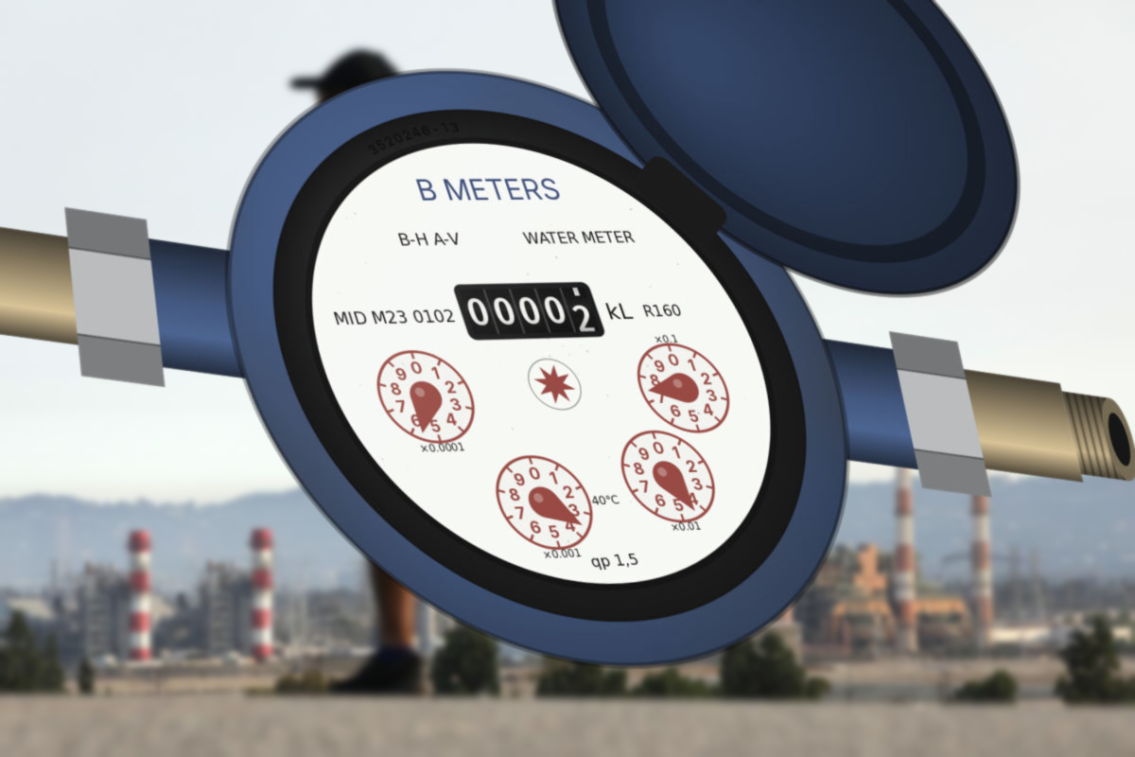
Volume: {"value": 1.7435, "unit": "kL"}
